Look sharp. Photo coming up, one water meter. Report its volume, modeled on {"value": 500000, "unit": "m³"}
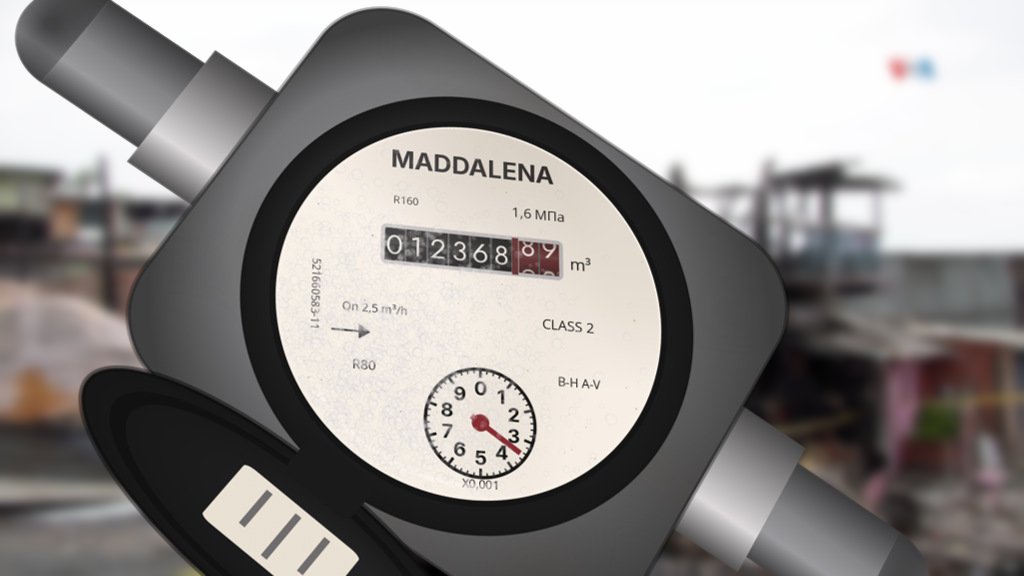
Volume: {"value": 12368.893, "unit": "m³"}
